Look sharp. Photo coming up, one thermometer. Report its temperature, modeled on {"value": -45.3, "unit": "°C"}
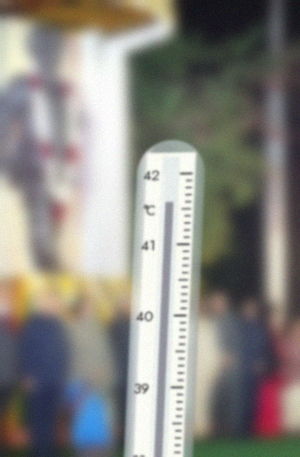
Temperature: {"value": 41.6, "unit": "°C"}
